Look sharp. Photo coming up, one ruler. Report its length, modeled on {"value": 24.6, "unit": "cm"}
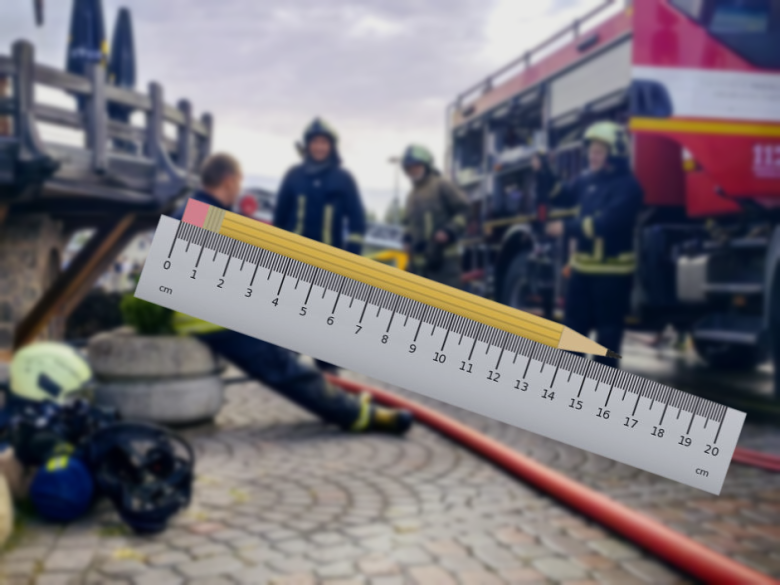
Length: {"value": 16, "unit": "cm"}
